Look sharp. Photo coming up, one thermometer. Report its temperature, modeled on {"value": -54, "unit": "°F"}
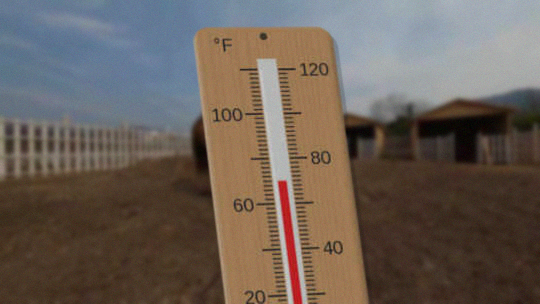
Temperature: {"value": 70, "unit": "°F"}
